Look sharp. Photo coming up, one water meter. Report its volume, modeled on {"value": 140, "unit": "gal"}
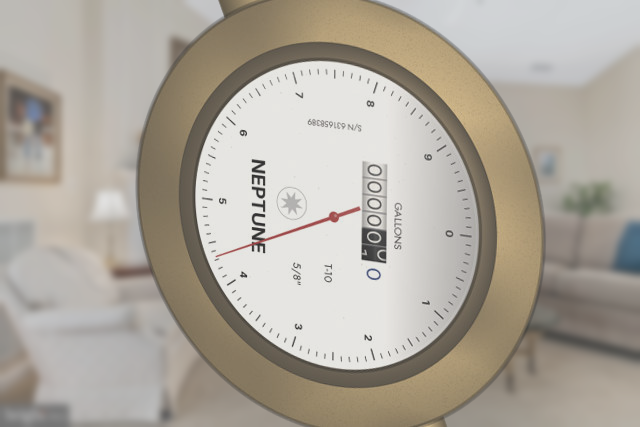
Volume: {"value": 4.3, "unit": "gal"}
